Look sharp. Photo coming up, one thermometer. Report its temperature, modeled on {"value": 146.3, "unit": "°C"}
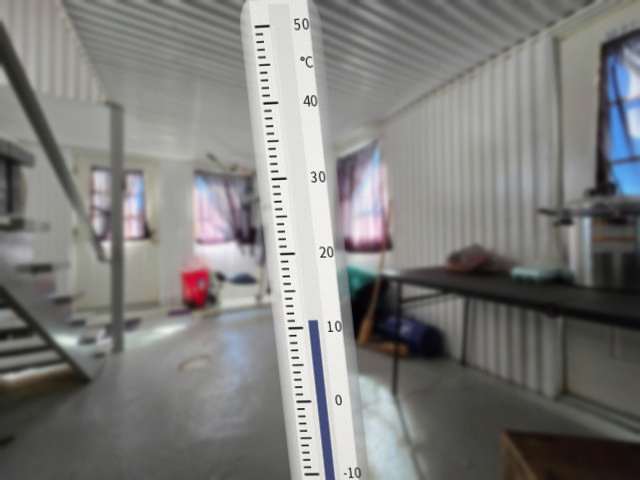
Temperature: {"value": 11, "unit": "°C"}
